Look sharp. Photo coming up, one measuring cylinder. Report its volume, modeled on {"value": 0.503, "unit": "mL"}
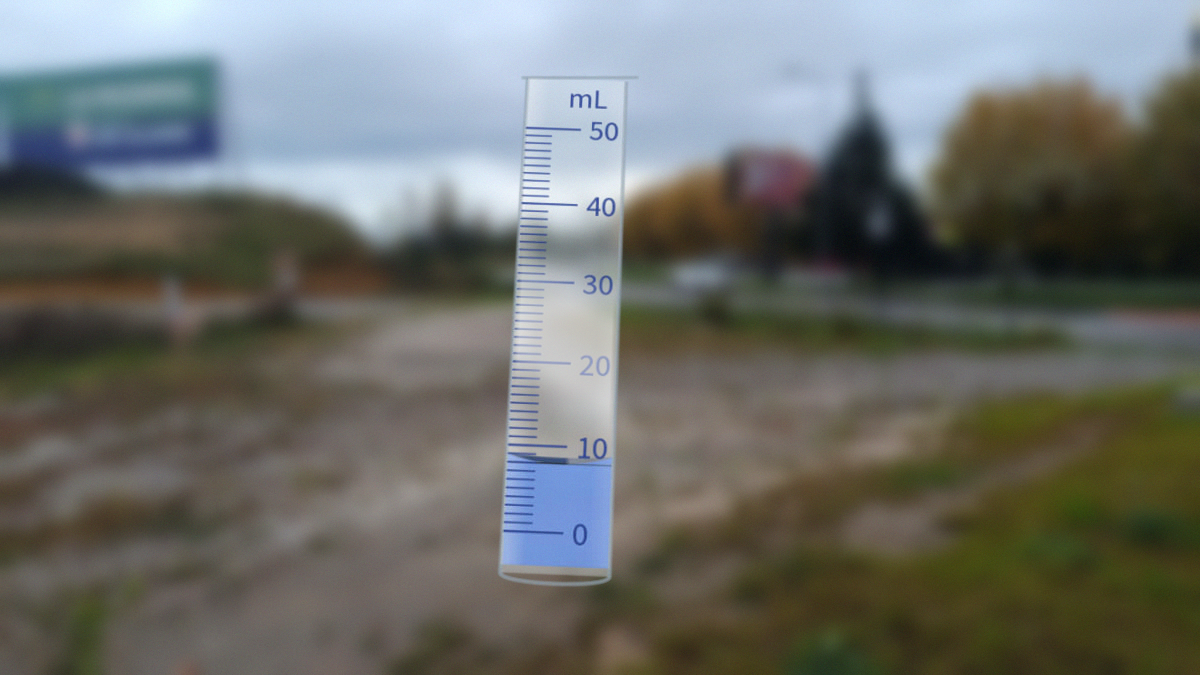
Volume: {"value": 8, "unit": "mL"}
